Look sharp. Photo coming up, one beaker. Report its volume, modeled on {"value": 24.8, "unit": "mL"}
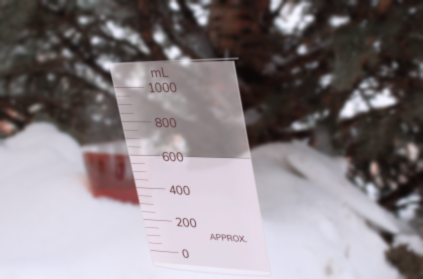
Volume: {"value": 600, "unit": "mL"}
